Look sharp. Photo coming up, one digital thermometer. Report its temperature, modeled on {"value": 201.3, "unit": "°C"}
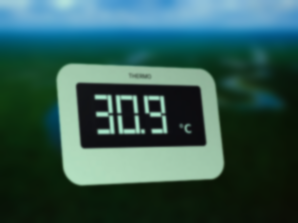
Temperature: {"value": 30.9, "unit": "°C"}
